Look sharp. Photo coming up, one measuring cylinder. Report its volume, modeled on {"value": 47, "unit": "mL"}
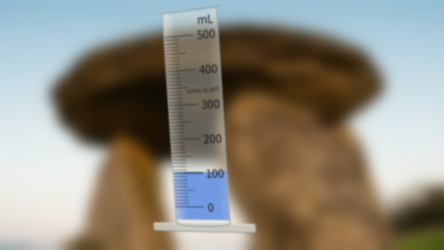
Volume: {"value": 100, "unit": "mL"}
